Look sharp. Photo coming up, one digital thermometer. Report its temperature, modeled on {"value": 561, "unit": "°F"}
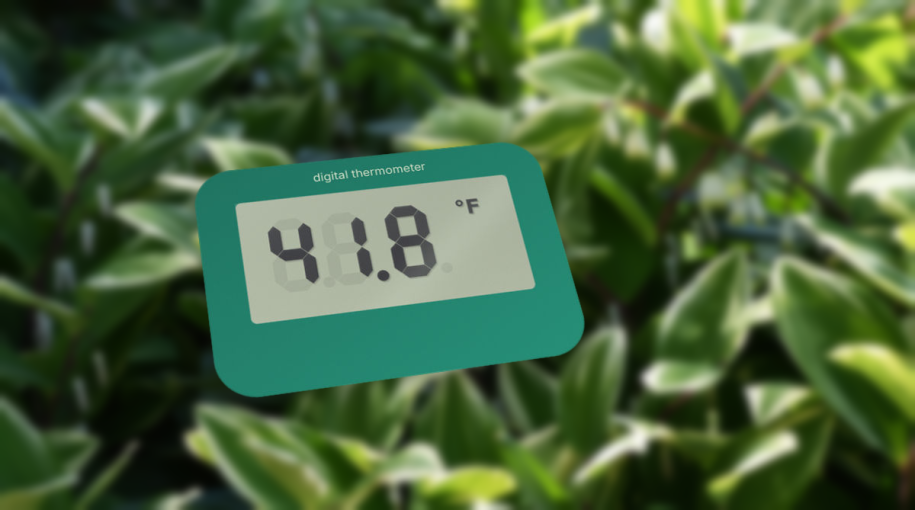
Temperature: {"value": 41.8, "unit": "°F"}
